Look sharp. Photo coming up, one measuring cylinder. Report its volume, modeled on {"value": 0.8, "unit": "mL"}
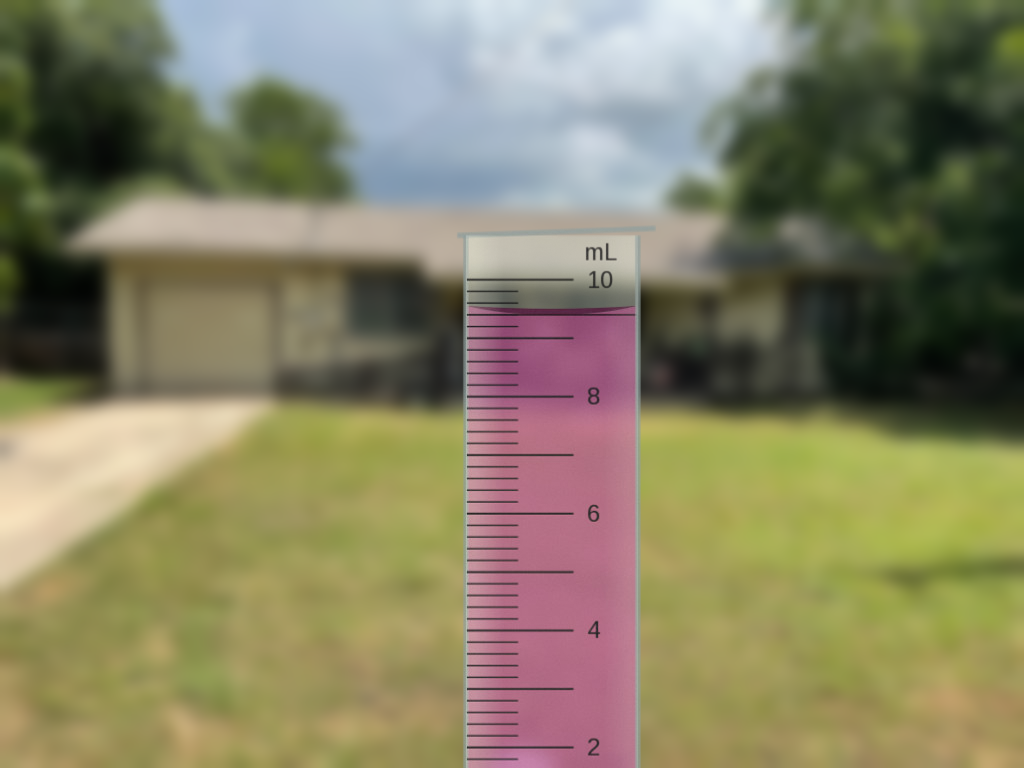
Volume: {"value": 9.4, "unit": "mL"}
